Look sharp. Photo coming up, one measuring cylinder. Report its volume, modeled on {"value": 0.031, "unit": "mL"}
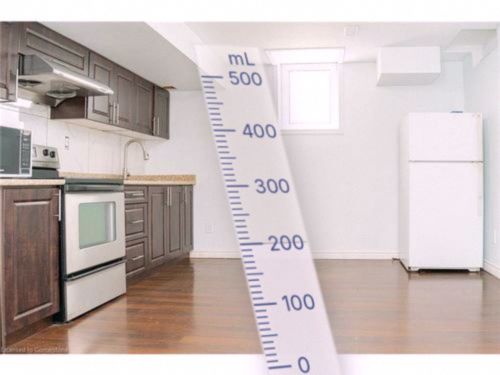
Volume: {"value": 200, "unit": "mL"}
